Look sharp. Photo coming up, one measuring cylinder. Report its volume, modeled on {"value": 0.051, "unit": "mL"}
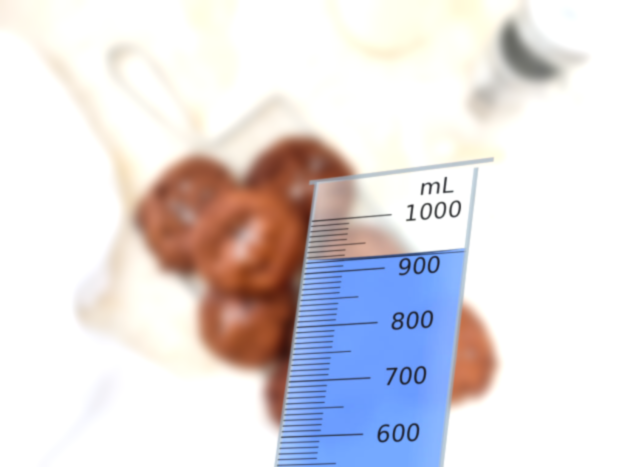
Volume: {"value": 920, "unit": "mL"}
